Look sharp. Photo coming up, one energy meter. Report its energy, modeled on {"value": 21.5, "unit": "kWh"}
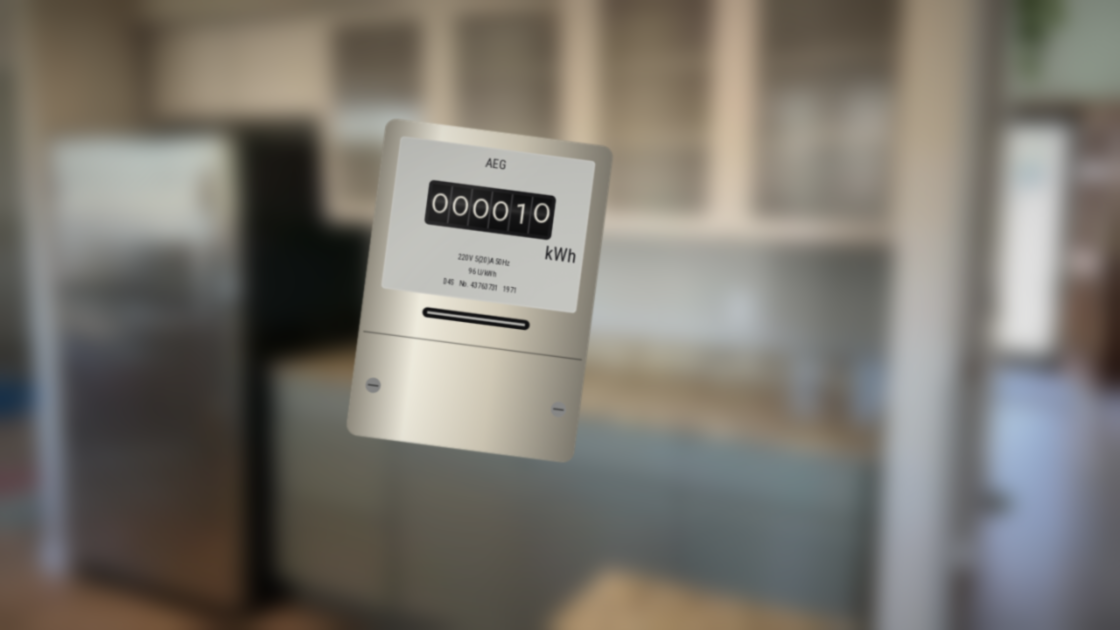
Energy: {"value": 10, "unit": "kWh"}
